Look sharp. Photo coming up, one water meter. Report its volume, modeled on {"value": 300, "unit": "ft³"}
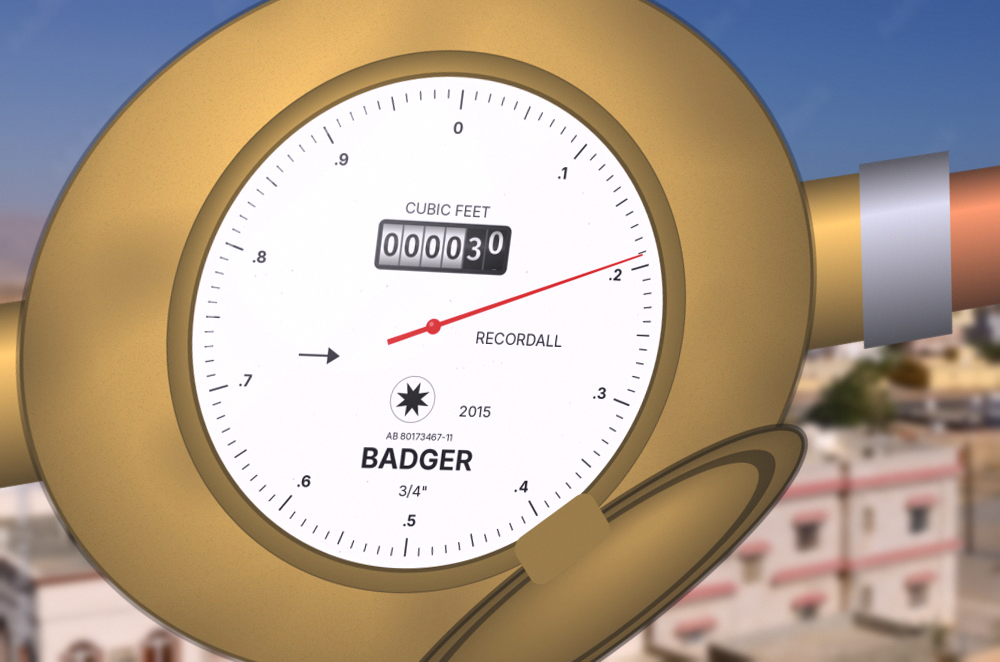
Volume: {"value": 30.19, "unit": "ft³"}
